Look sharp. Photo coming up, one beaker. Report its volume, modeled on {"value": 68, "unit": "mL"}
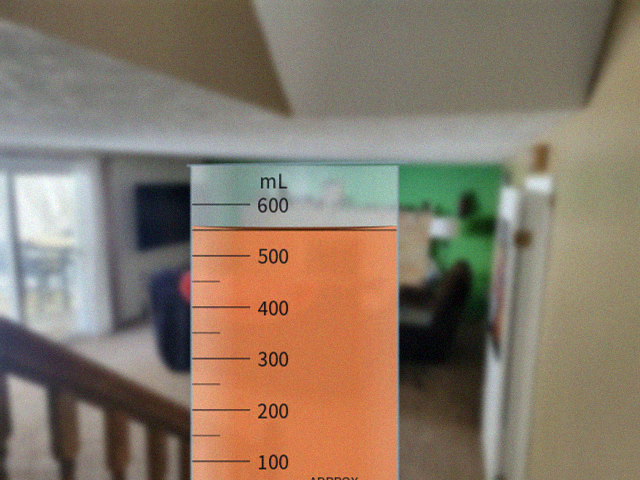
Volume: {"value": 550, "unit": "mL"}
